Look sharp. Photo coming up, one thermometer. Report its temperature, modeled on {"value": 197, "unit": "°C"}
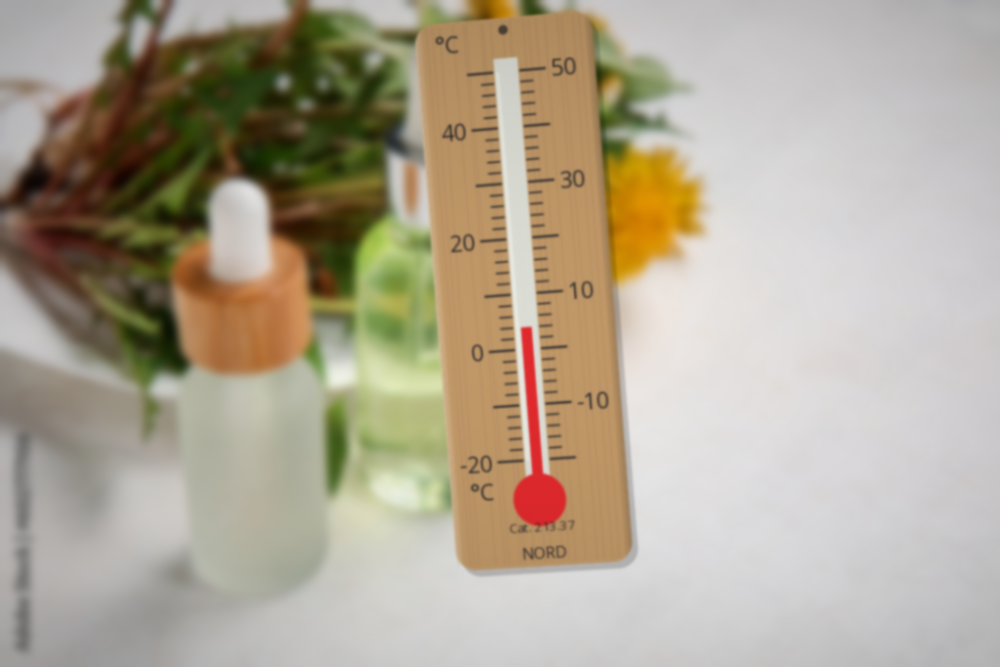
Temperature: {"value": 4, "unit": "°C"}
